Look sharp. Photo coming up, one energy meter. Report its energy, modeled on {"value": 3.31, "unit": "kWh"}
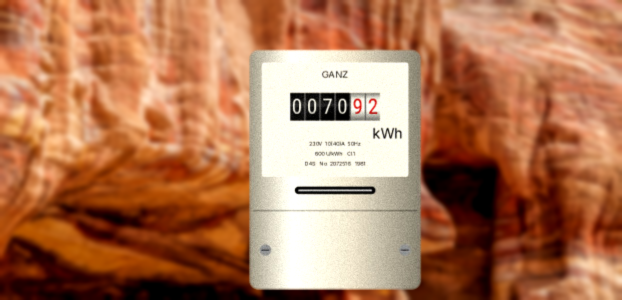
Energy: {"value": 70.92, "unit": "kWh"}
